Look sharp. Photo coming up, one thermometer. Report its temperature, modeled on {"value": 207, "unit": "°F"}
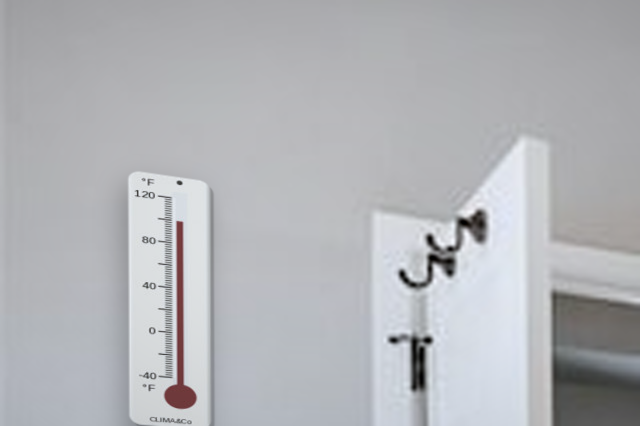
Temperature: {"value": 100, "unit": "°F"}
